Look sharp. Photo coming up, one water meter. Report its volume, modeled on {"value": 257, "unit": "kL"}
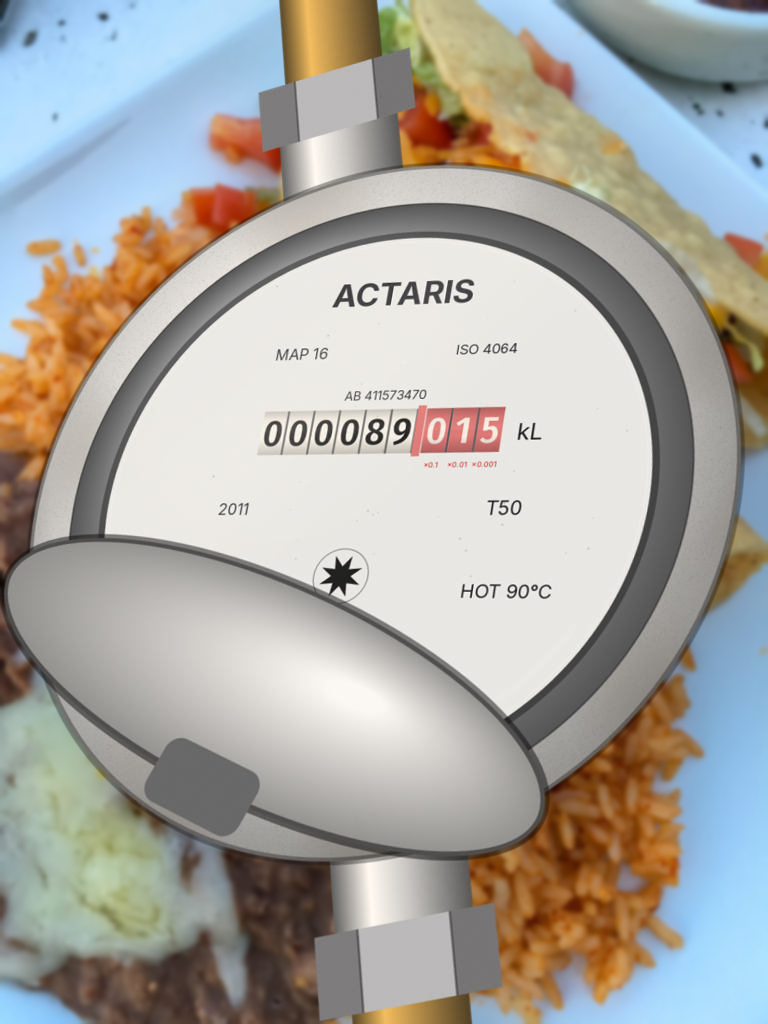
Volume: {"value": 89.015, "unit": "kL"}
